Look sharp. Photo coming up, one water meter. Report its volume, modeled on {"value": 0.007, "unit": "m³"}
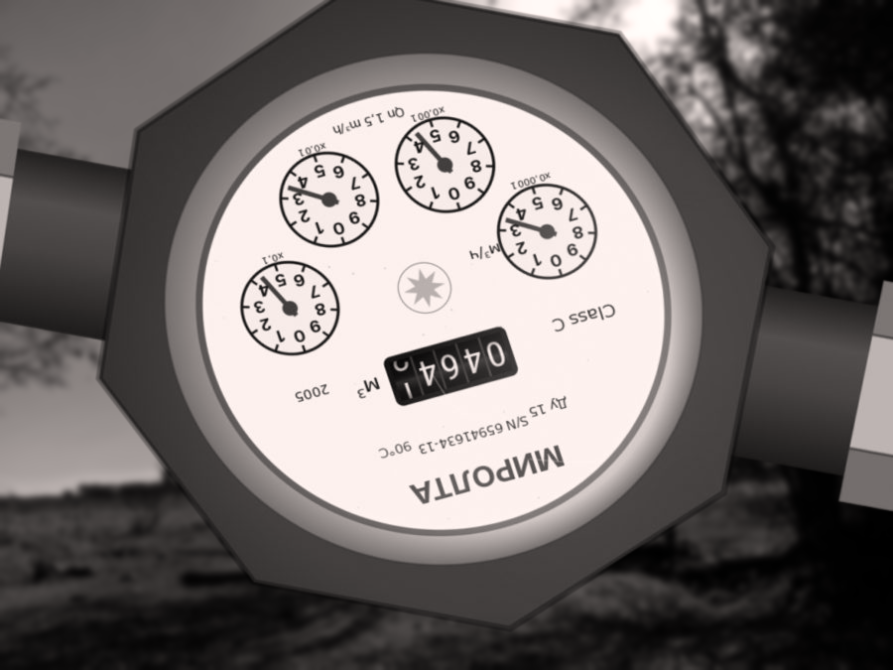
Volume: {"value": 4641.4343, "unit": "m³"}
